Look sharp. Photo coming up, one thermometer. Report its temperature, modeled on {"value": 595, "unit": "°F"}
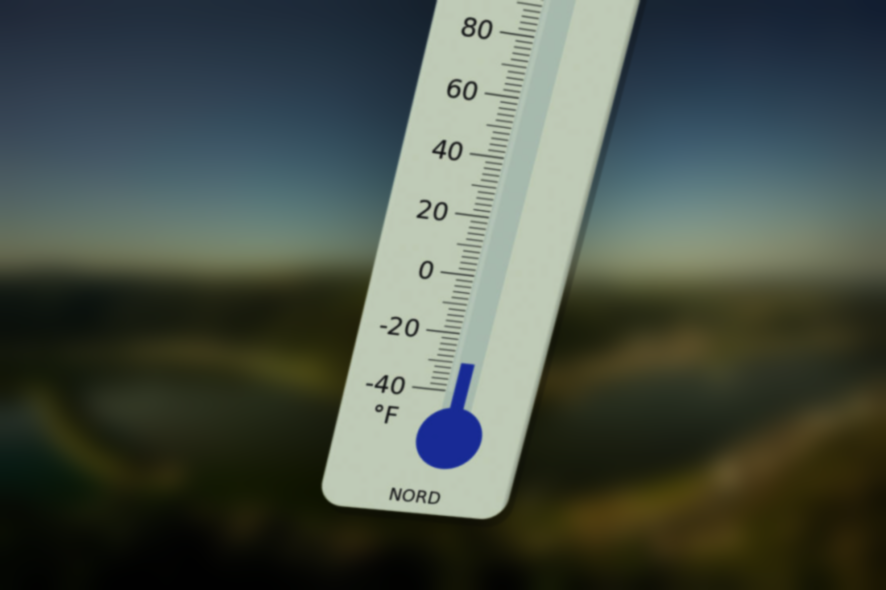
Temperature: {"value": -30, "unit": "°F"}
